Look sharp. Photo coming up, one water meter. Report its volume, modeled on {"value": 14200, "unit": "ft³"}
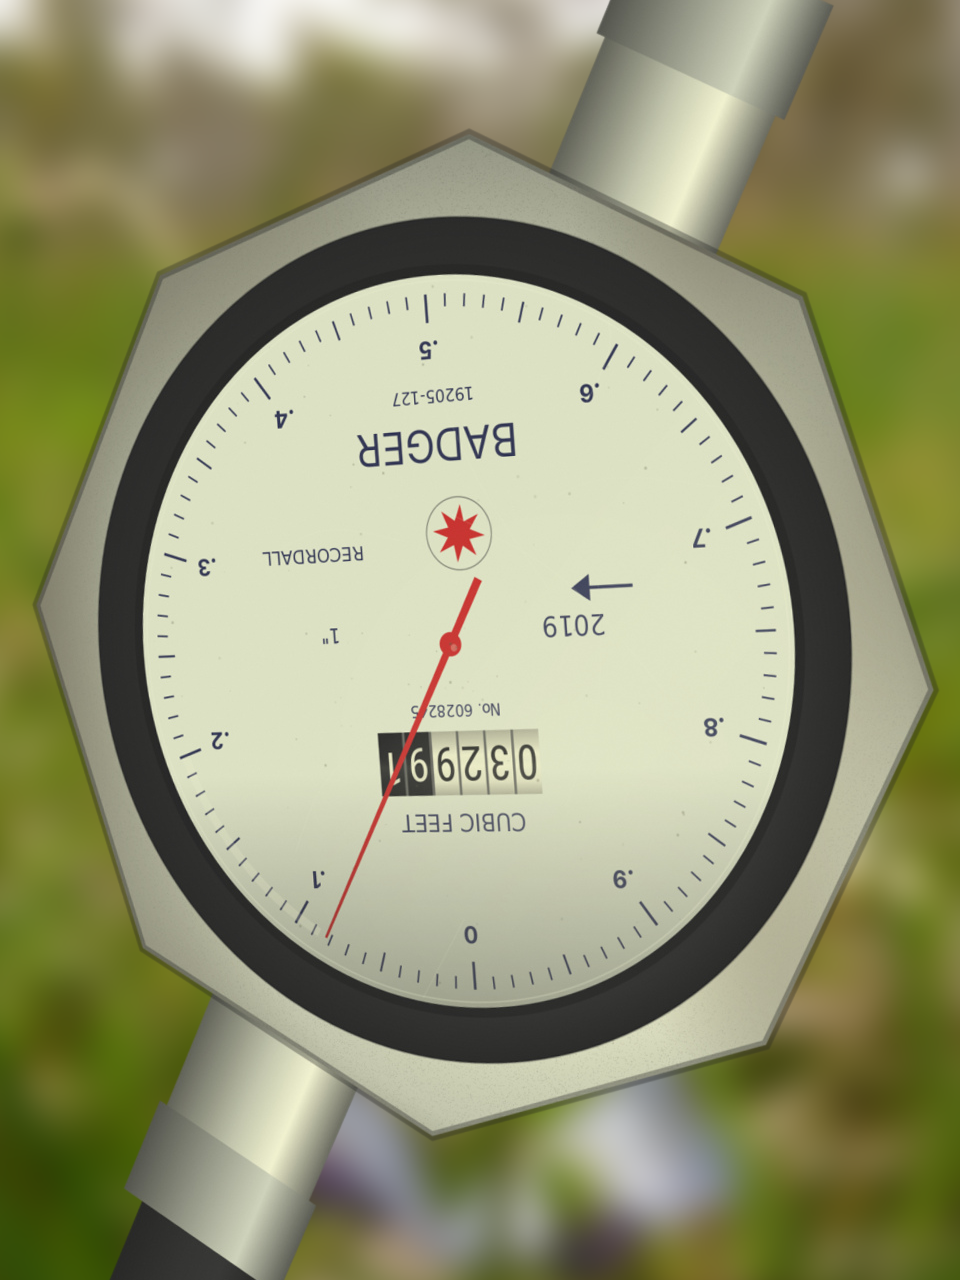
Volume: {"value": 32991.08, "unit": "ft³"}
